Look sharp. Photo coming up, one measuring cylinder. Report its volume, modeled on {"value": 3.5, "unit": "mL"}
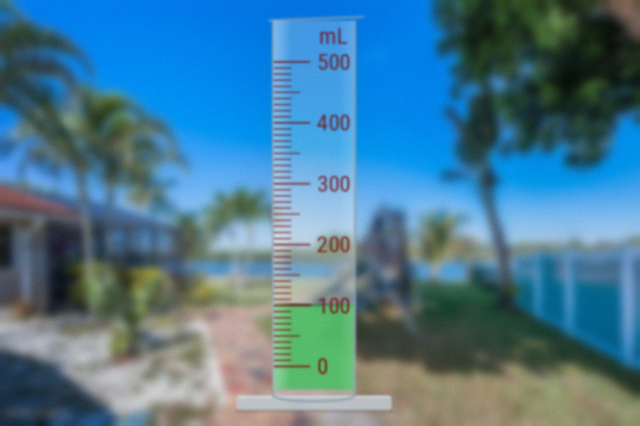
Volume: {"value": 100, "unit": "mL"}
